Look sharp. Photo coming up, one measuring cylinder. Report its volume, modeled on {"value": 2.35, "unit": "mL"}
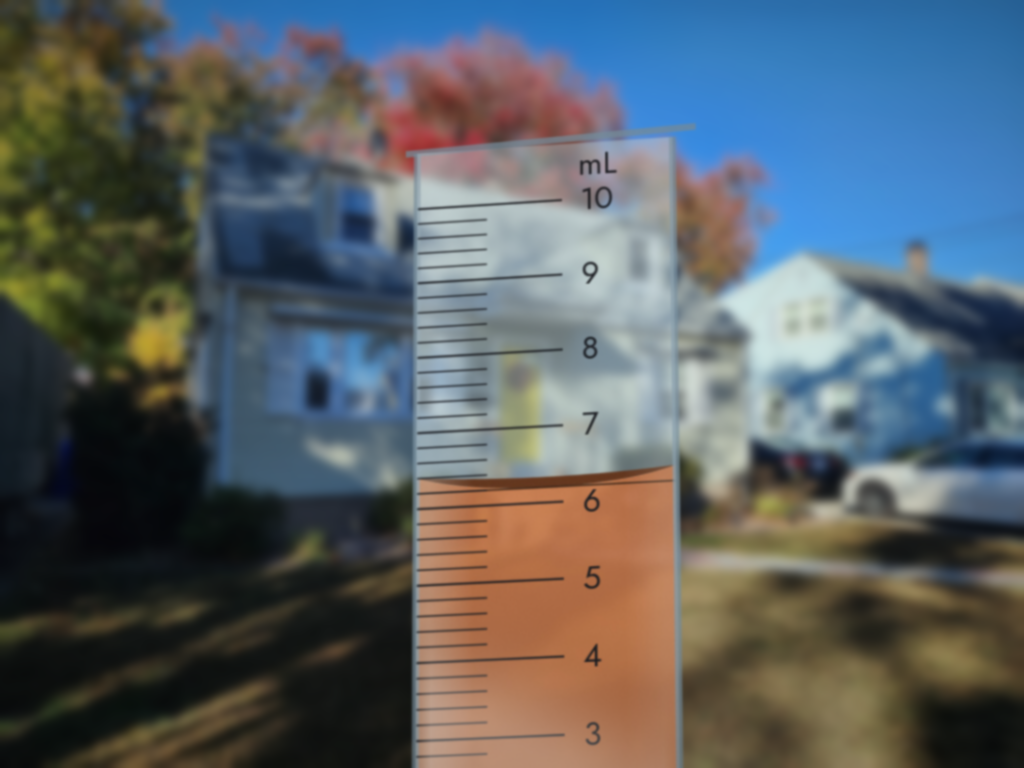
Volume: {"value": 6.2, "unit": "mL"}
